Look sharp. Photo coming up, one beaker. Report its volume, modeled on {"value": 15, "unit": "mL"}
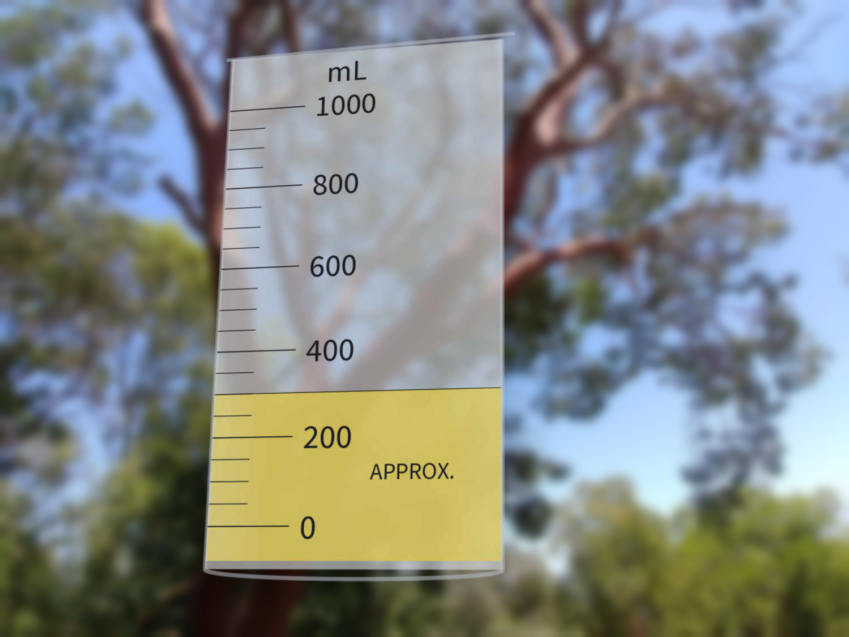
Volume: {"value": 300, "unit": "mL"}
